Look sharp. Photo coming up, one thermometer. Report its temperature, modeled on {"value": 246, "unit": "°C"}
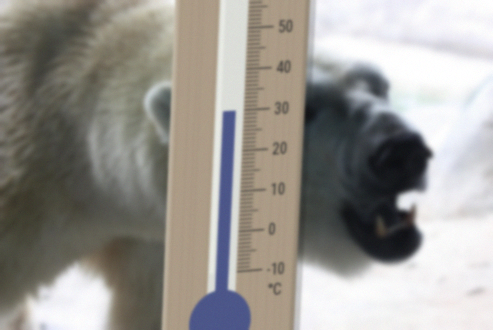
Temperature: {"value": 30, "unit": "°C"}
